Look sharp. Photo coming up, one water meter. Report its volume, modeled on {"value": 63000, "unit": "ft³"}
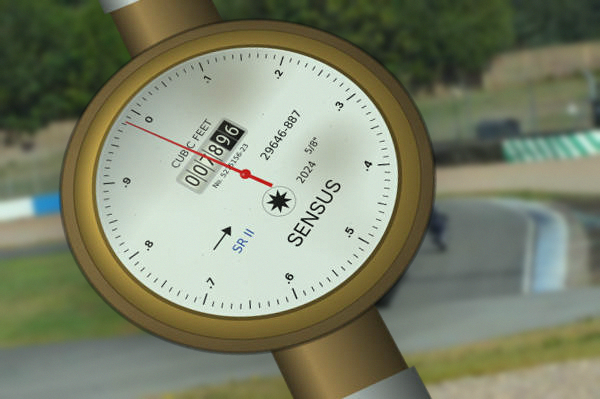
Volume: {"value": 7895.98, "unit": "ft³"}
